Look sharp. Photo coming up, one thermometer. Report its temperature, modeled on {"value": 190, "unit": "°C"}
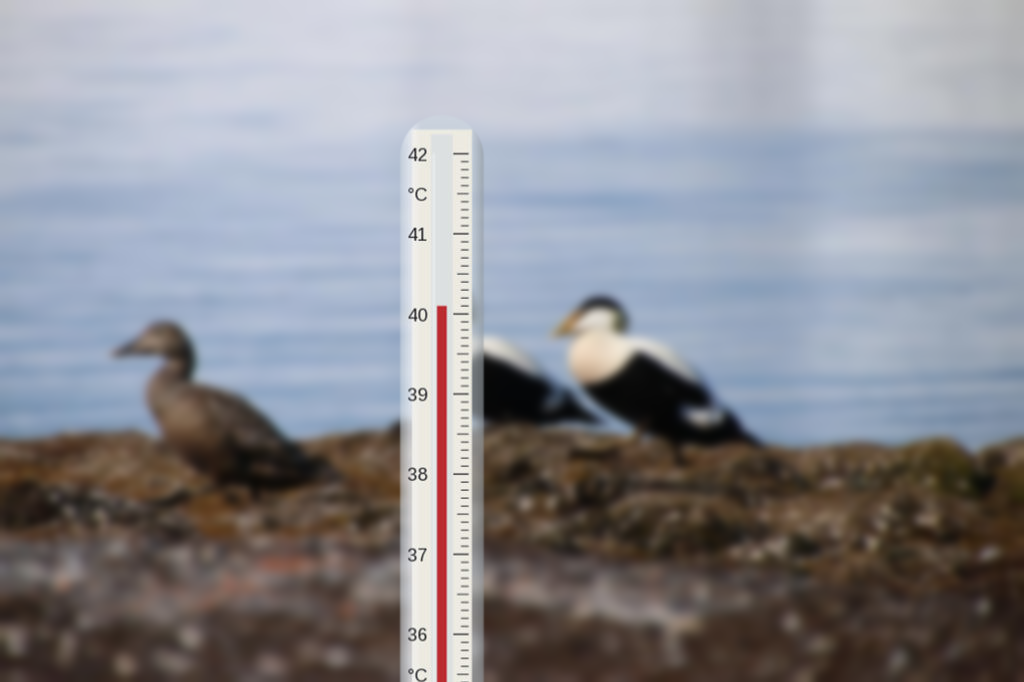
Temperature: {"value": 40.1, "unit": "°C"}
